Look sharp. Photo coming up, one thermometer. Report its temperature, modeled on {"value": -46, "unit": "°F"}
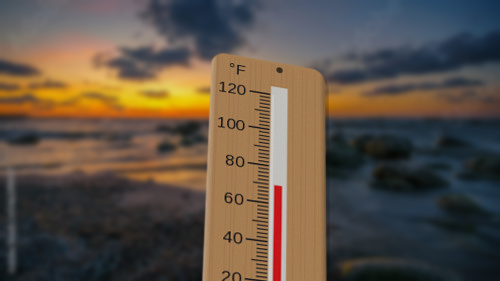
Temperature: {"value": 70, "unit": "°F"}
